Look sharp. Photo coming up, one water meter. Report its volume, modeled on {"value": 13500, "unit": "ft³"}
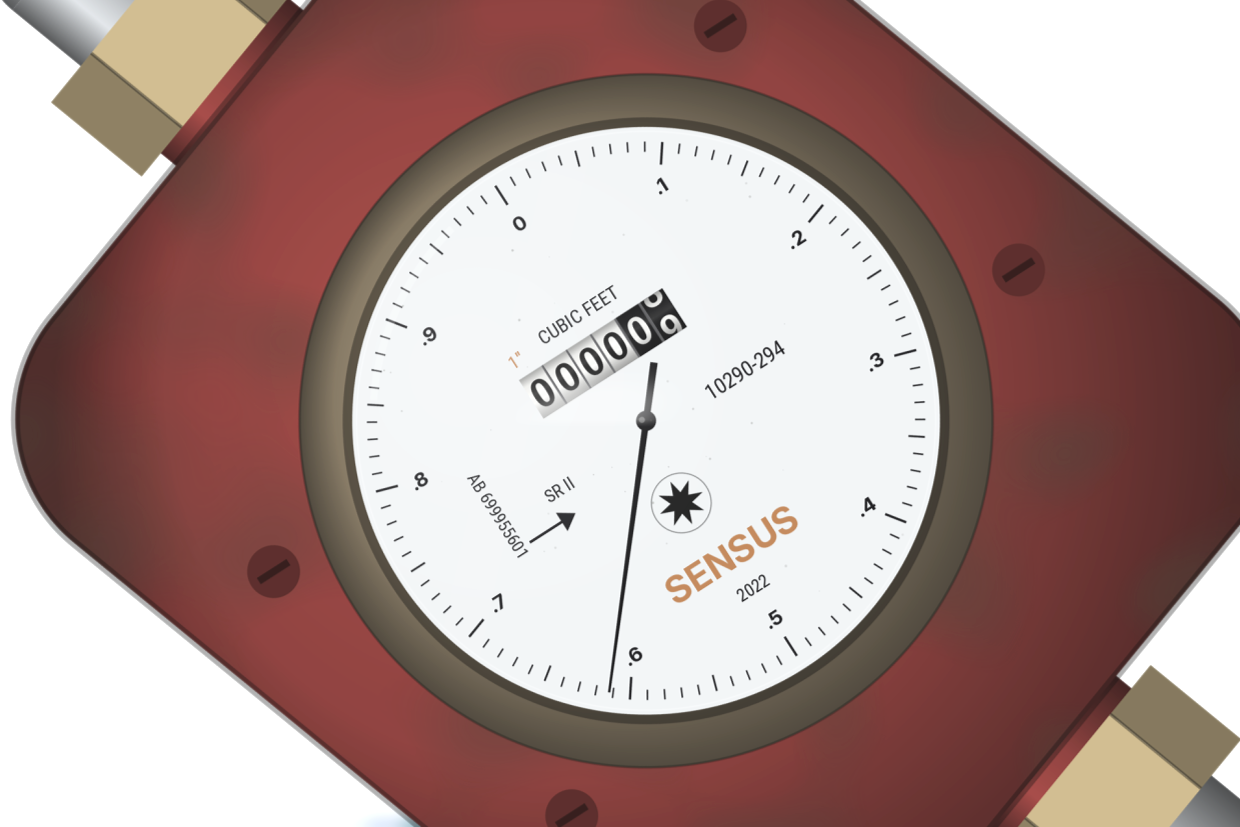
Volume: {"value": 8.61, "unit": "ft³"}
